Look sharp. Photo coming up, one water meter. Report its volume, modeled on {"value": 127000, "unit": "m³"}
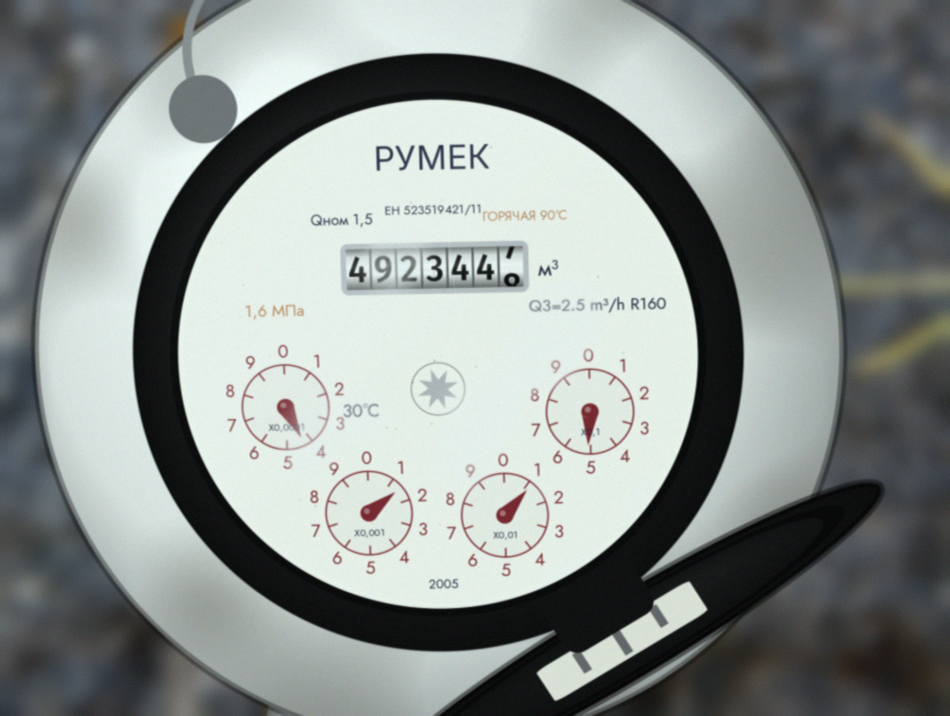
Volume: {"value": 4923447.5114, "unit": "m³"}
